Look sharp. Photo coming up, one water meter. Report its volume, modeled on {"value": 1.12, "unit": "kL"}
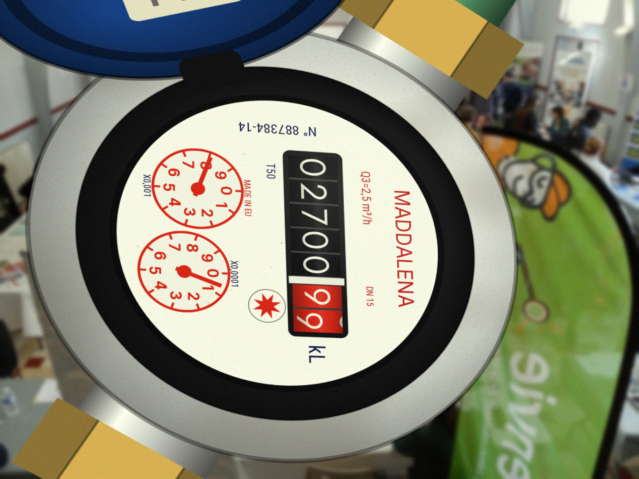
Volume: {"value": 2700.9880, "unit": "kL"}
